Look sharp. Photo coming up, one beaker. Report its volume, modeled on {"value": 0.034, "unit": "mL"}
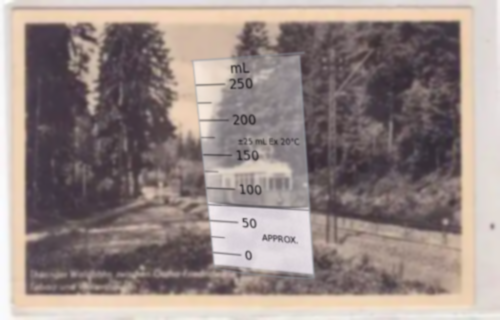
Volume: {"value": 75, "unit": "mL"}
